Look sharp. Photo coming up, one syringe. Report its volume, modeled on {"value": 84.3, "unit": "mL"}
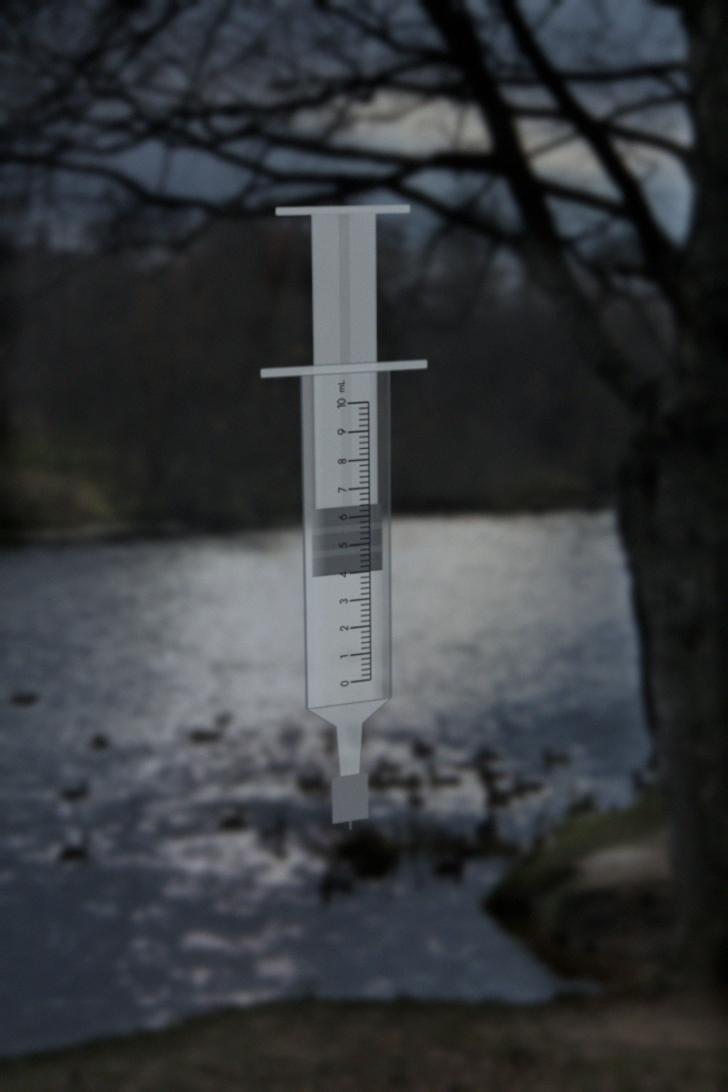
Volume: {"value": 4, "unit": "mL"}
